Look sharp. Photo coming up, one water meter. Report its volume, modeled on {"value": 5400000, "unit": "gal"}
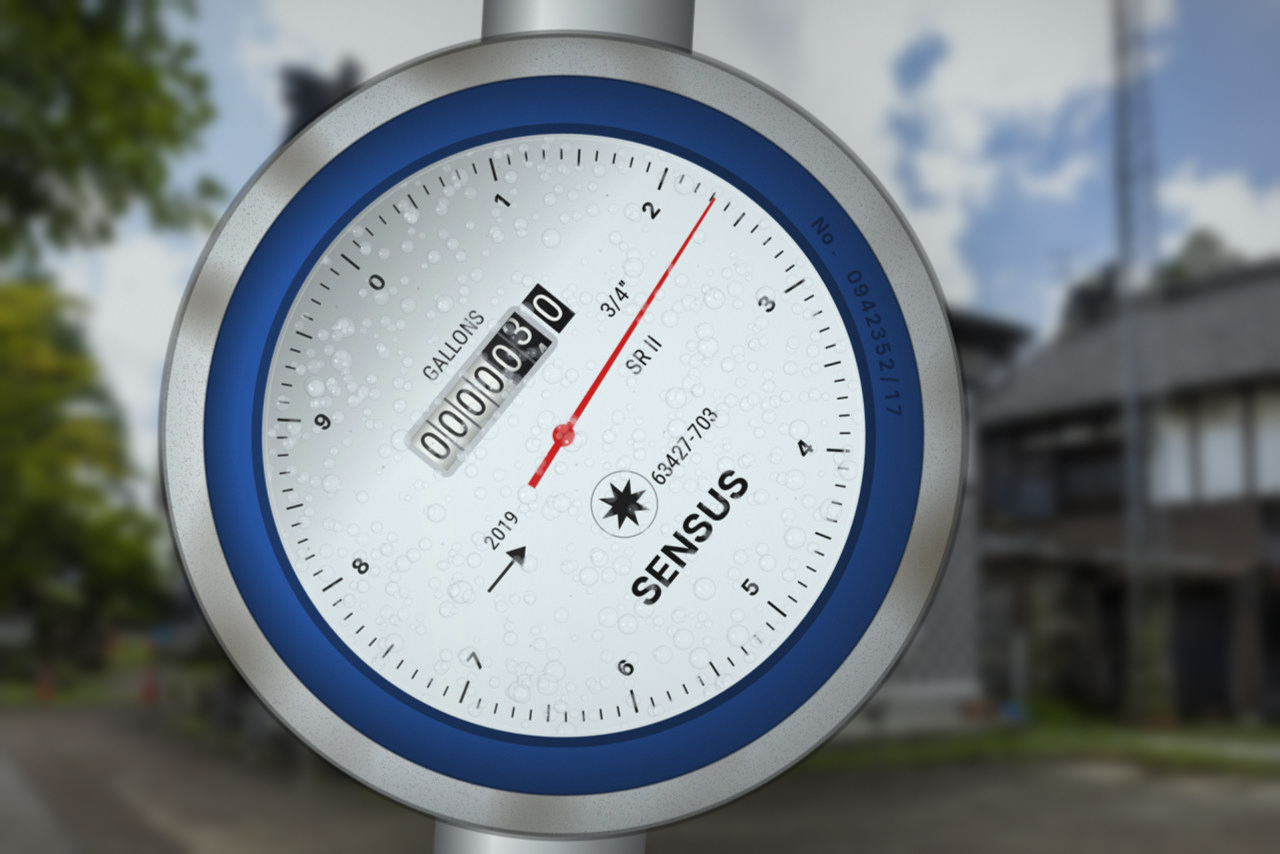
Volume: {"value": 32.3, "unit": "gal"}
